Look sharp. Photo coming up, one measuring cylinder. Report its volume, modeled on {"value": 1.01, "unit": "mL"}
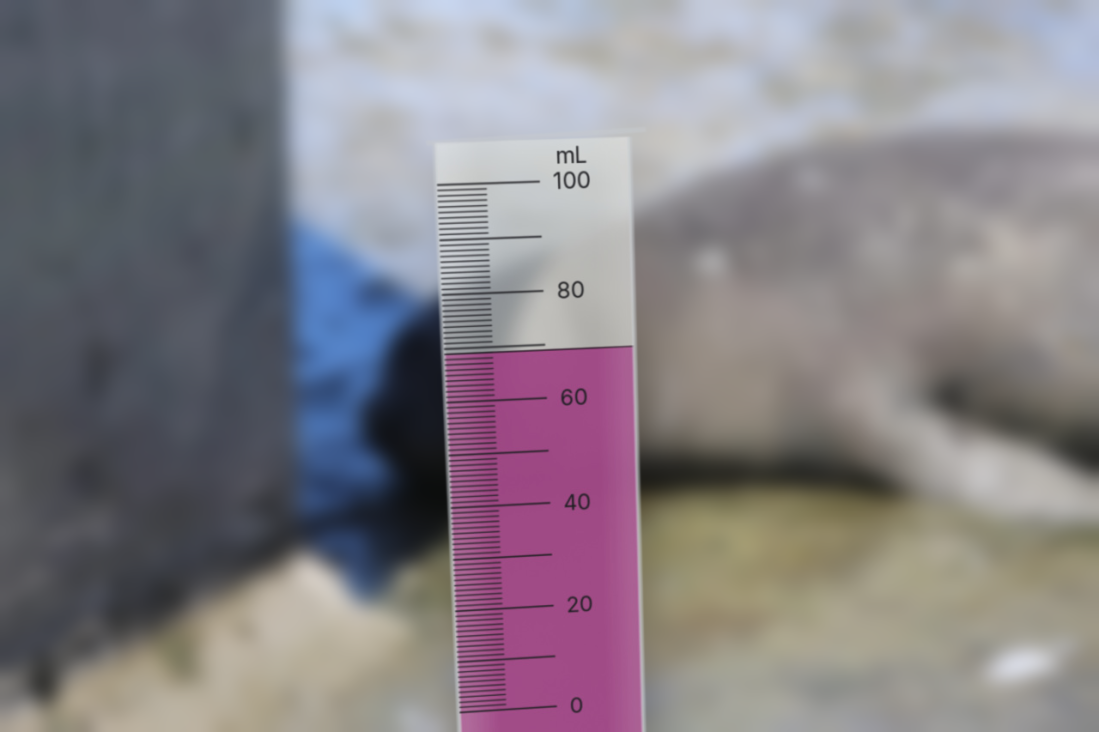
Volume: {"value": 69, "unit": "mL"}
